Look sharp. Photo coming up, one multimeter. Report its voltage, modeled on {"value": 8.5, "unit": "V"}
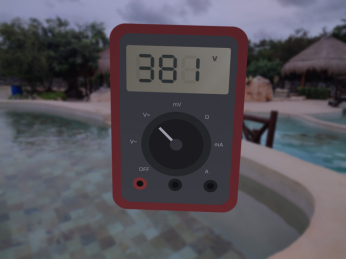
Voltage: {"value": 381, "unit": "V"}
